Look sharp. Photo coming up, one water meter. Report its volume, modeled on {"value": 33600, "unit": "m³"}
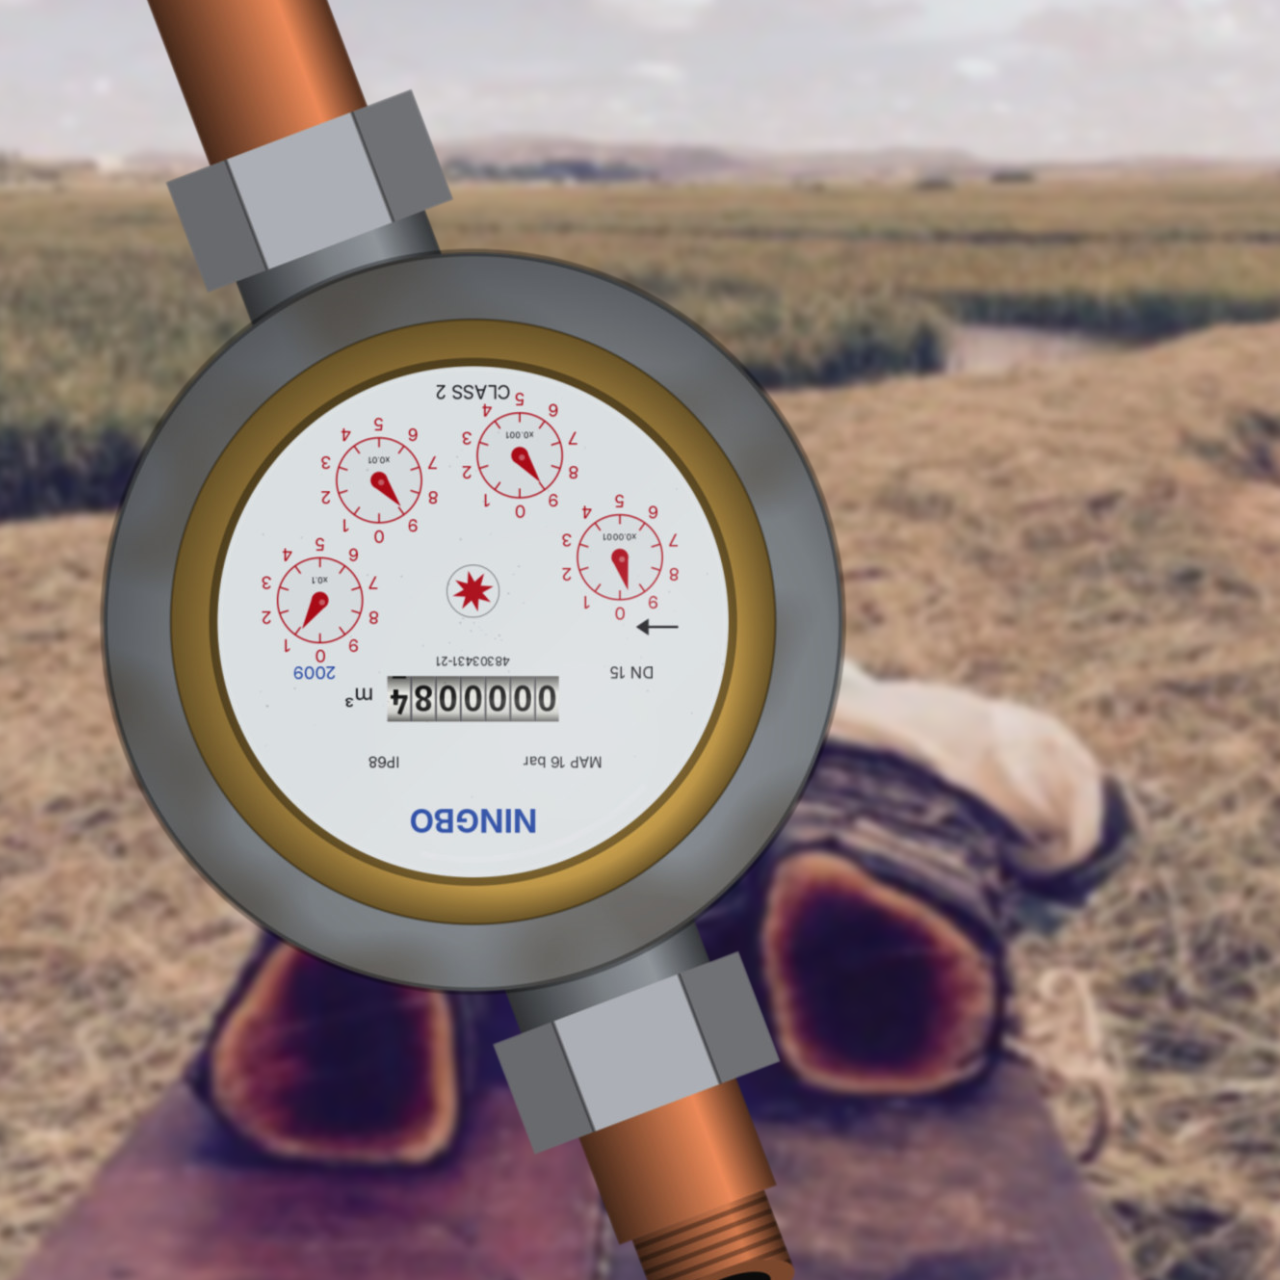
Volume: {"value": 84.0889, "unit": "m³"}
